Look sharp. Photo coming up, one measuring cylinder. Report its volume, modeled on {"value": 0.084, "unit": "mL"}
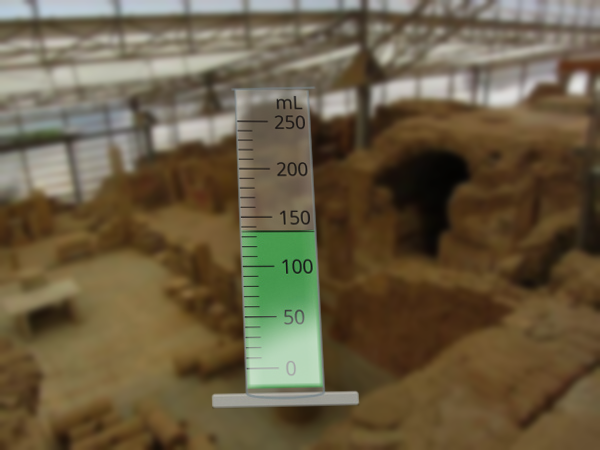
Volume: {"value": 135, "unit": "mL"}
